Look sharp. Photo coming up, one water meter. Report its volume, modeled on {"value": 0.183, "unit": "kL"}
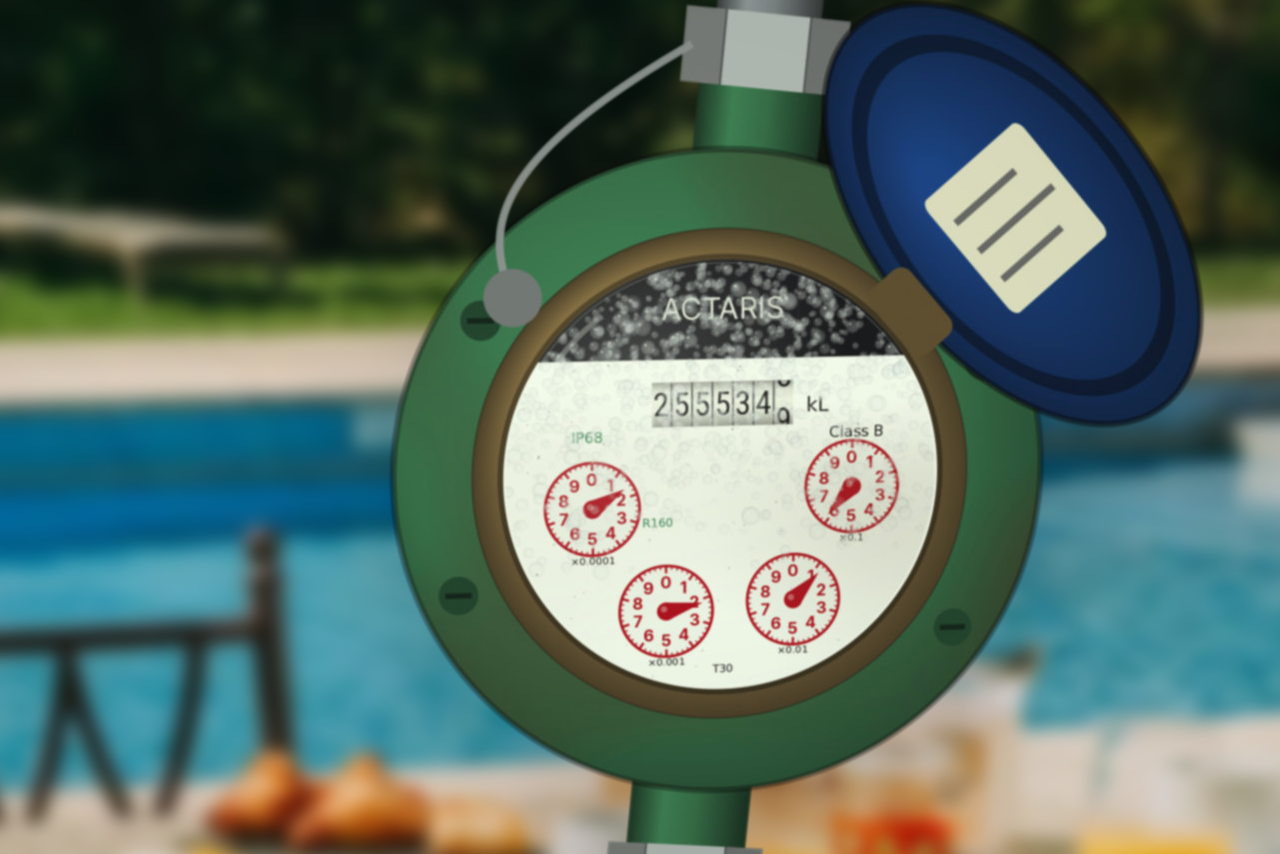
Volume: {"value": 2555348.6121, "unit": "kL"}
